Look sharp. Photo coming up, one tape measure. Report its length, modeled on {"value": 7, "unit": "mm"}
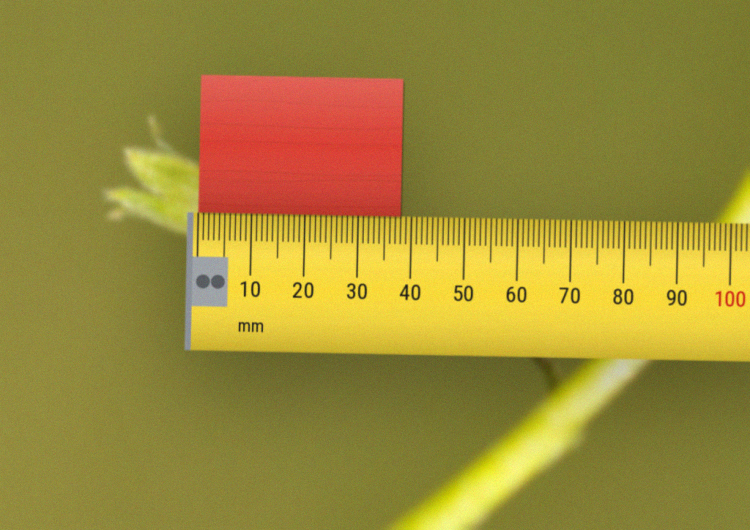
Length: {"value": 38, "unit": "mm"}
